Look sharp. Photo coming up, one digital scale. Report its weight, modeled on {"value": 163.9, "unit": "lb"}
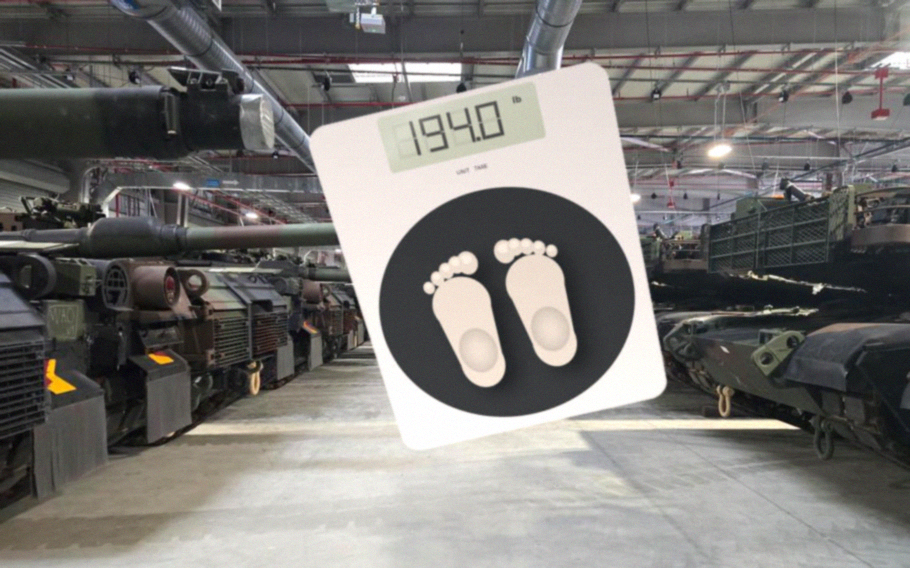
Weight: {"value": 194.0, "unit": "lb"}
